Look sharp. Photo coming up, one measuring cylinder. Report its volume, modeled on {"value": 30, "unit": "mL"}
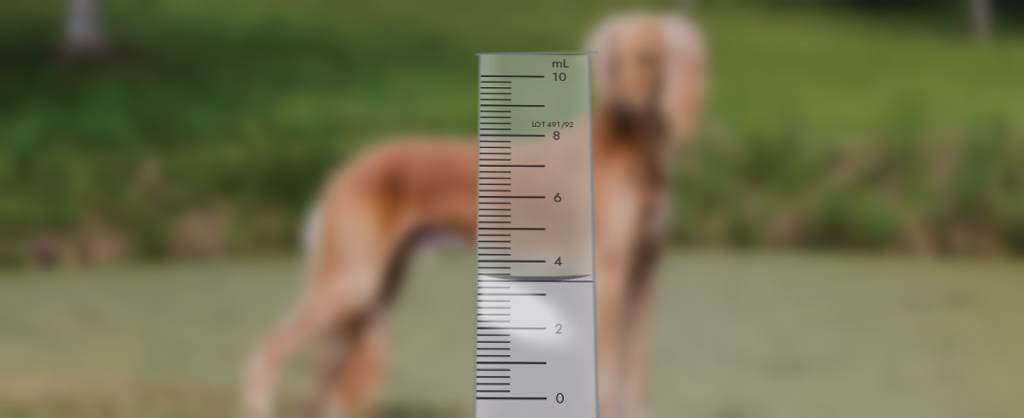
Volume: {"value": 3.4, "unit": "mL"}
